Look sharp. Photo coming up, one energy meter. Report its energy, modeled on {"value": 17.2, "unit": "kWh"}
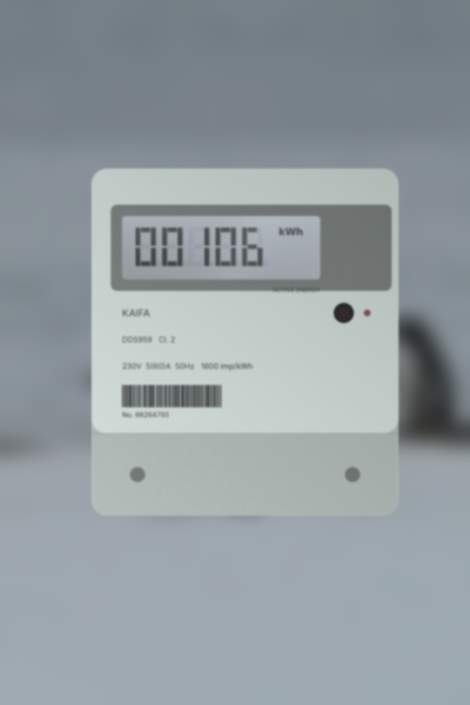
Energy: {"value": 106, "unit": "kWh"}
